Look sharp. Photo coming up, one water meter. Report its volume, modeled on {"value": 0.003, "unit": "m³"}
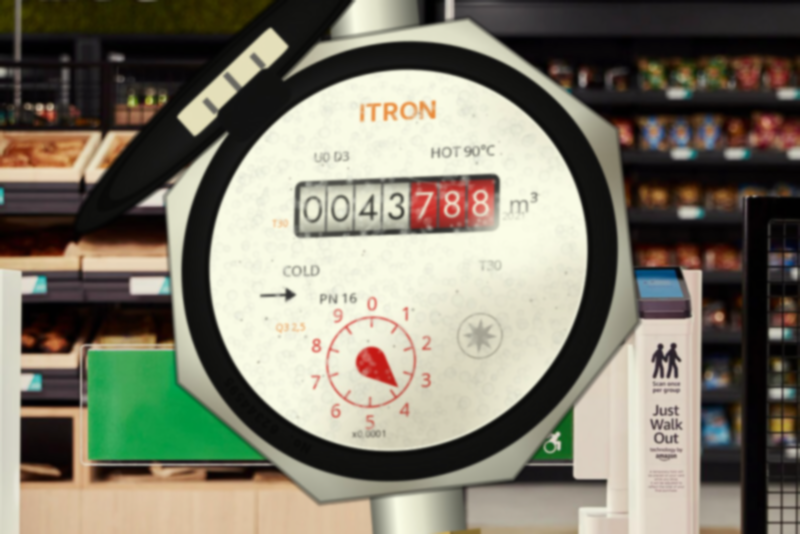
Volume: {"value": 43.7883, "unit": "m³"}
